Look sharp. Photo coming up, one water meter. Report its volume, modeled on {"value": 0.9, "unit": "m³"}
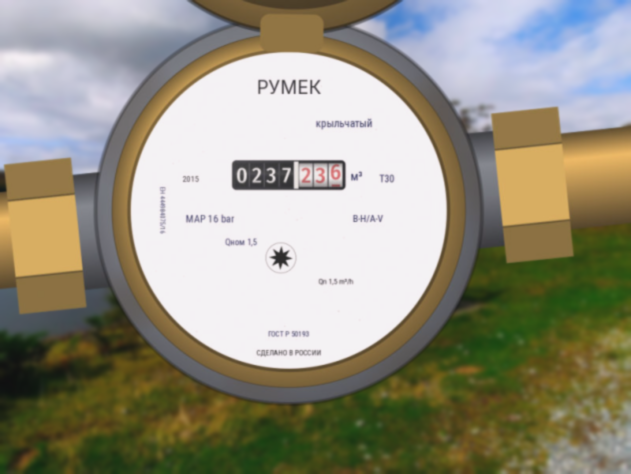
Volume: {"value": 237.236, "unit": "m³"}
